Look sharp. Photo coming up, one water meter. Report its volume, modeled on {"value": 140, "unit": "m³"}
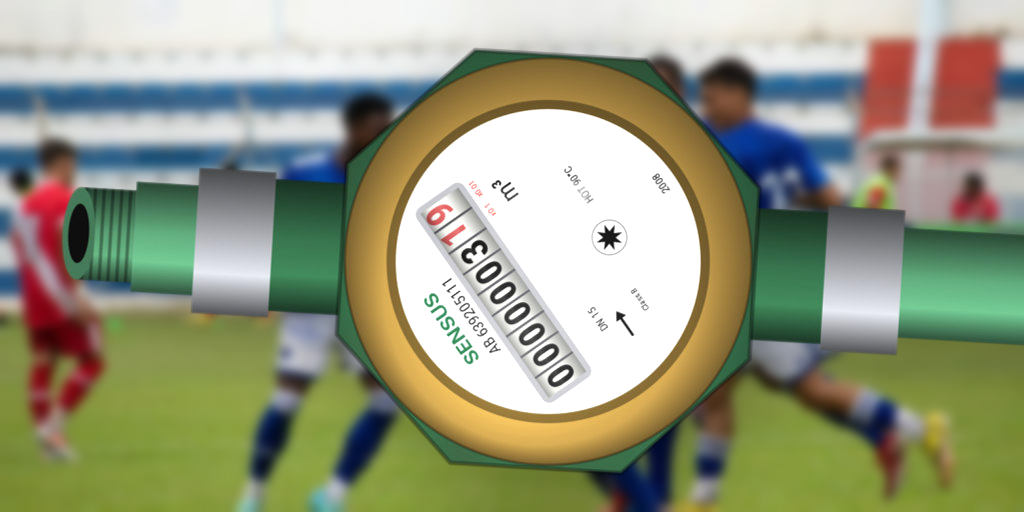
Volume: {"value": 3.19, "unit": "m³"}
